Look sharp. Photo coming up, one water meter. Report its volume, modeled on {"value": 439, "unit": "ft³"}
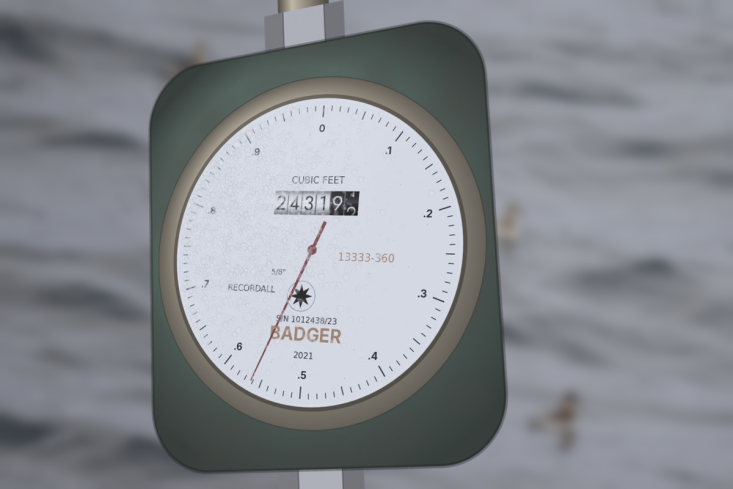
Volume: {"value": 243191.56, "unit": "ft³"}
